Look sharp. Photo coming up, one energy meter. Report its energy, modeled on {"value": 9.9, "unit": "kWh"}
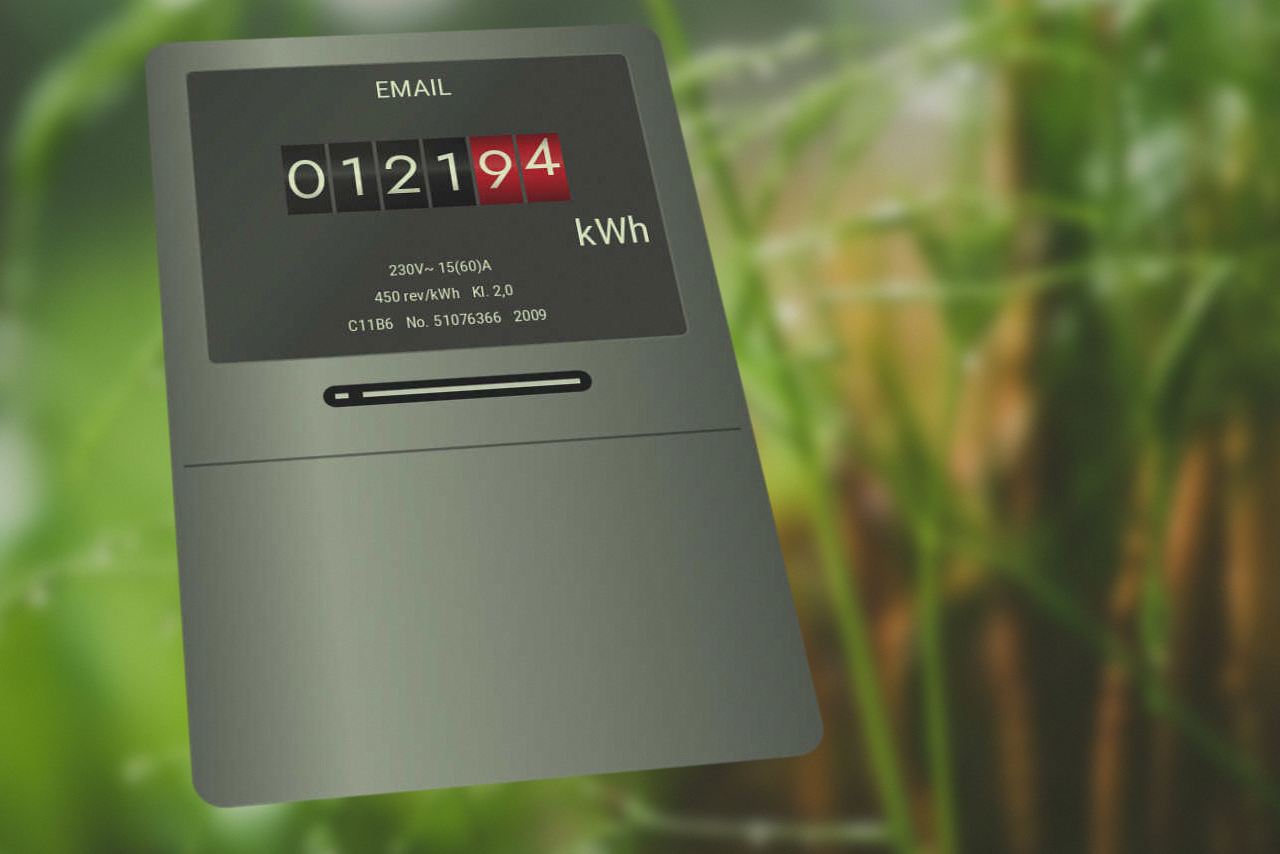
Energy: {"value": 121.94, "unit": "kWh"}
